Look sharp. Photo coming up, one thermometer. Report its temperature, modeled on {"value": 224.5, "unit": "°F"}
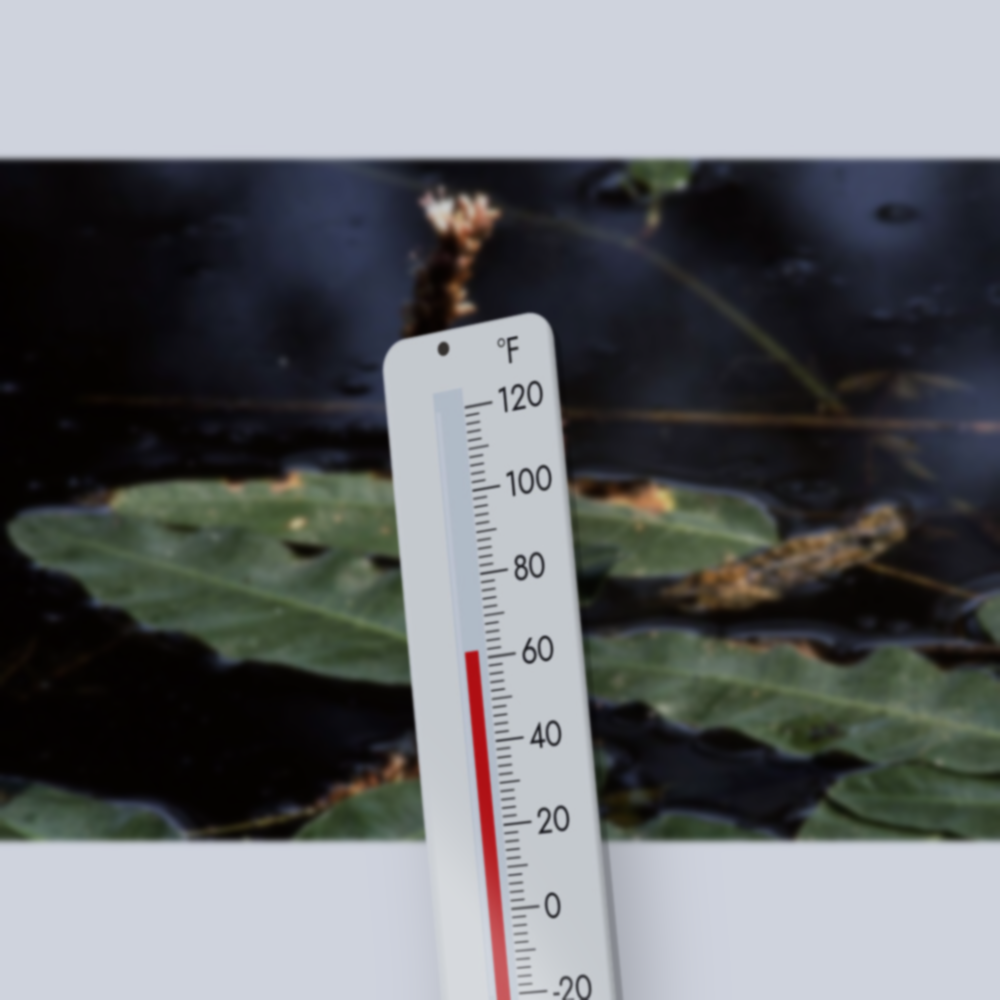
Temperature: {"value": 62, "unit": "°F"}
